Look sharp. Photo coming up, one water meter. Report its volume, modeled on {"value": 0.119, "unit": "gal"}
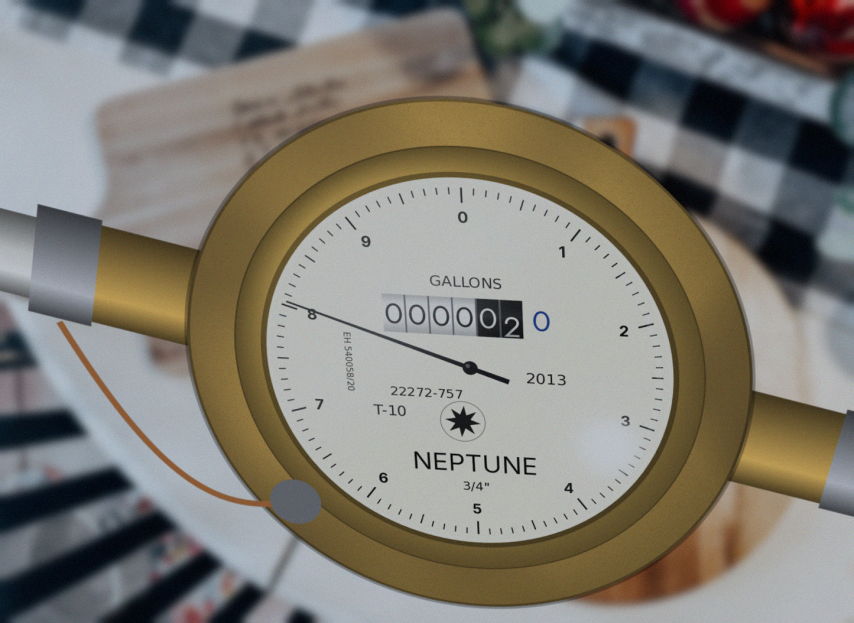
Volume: {"value": 18.0, "unit": "gal"}
